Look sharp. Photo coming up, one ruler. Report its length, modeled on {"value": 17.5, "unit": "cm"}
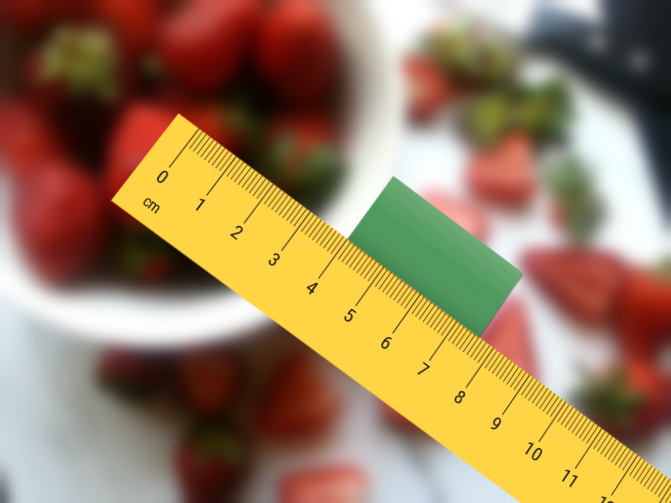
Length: {"value": 3.6, "unit": "cm"}
